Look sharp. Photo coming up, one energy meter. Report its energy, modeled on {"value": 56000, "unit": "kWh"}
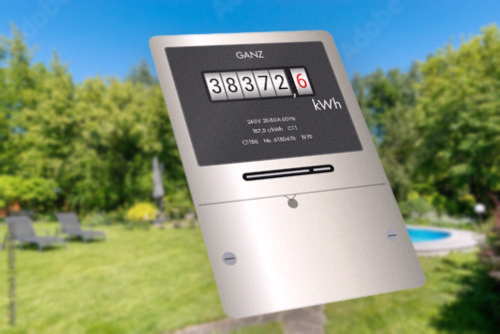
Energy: {"value": 38372.6, "unit": "kWh"}
